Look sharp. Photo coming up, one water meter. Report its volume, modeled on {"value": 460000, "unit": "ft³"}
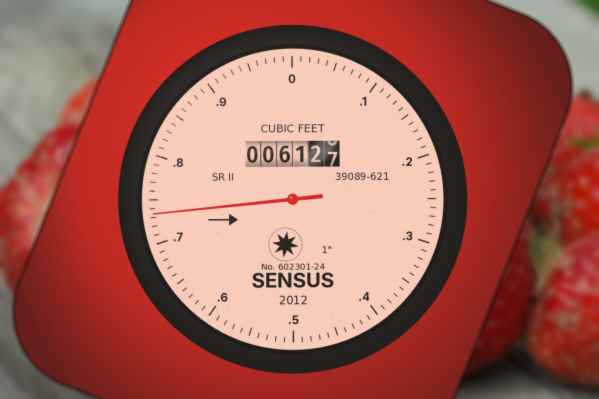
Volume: {"value": 6126.73, "unit": "ft³"}
